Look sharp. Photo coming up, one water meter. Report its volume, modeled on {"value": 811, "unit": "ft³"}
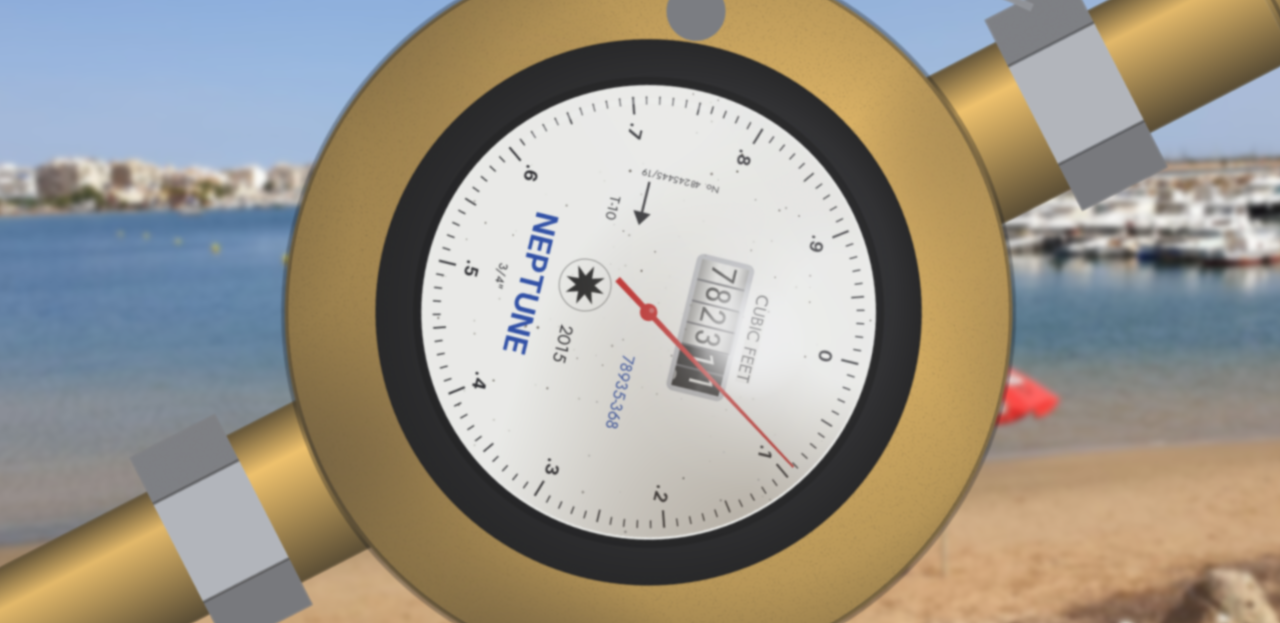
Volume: {"value": 782311.09, "unit": "ft³"}
